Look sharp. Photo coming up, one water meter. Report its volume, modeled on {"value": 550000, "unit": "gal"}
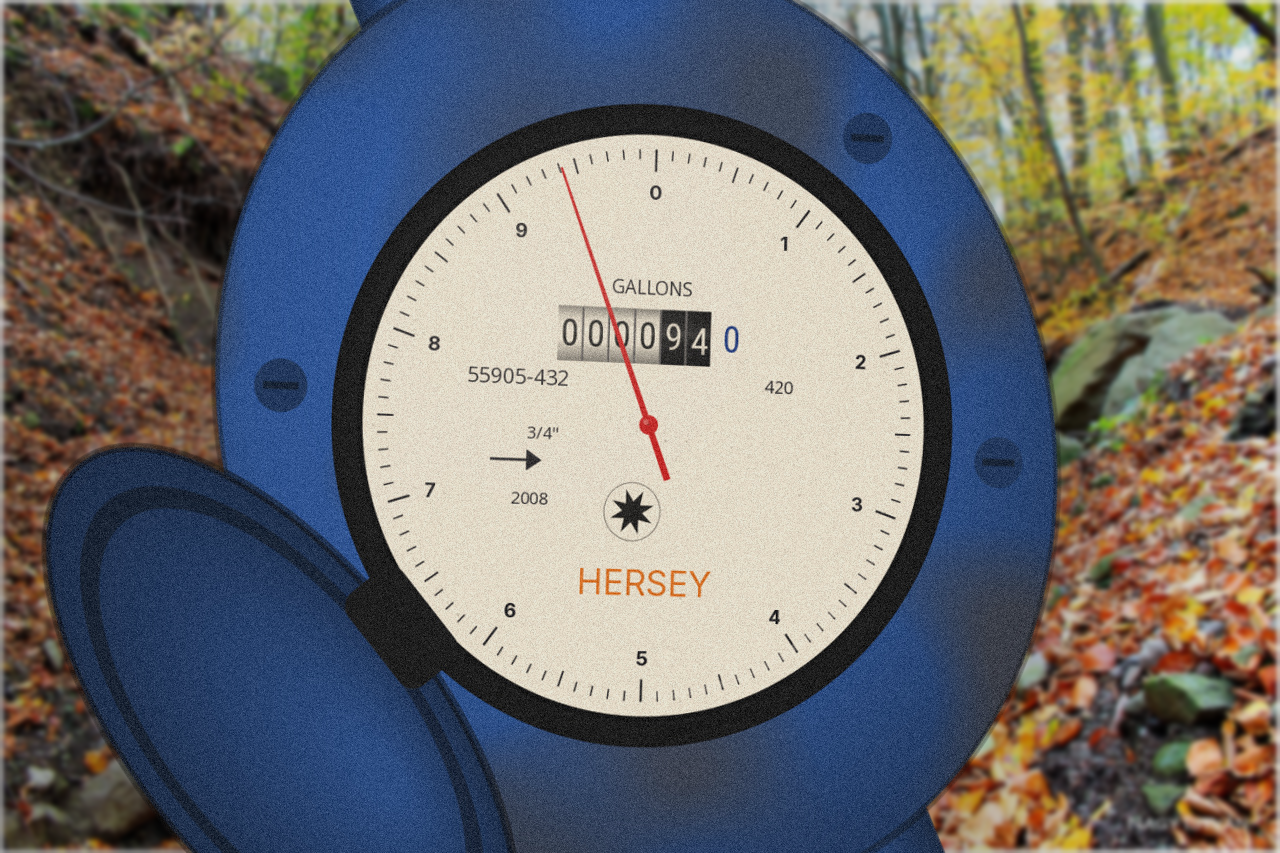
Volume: {"value": 939.4, "unit": "gal"}
